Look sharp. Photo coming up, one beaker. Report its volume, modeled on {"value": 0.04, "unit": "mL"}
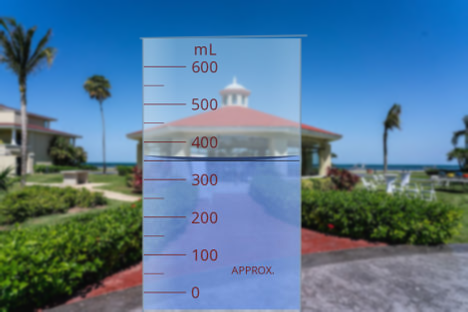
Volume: {"value": 350, "unit": "mL"}
